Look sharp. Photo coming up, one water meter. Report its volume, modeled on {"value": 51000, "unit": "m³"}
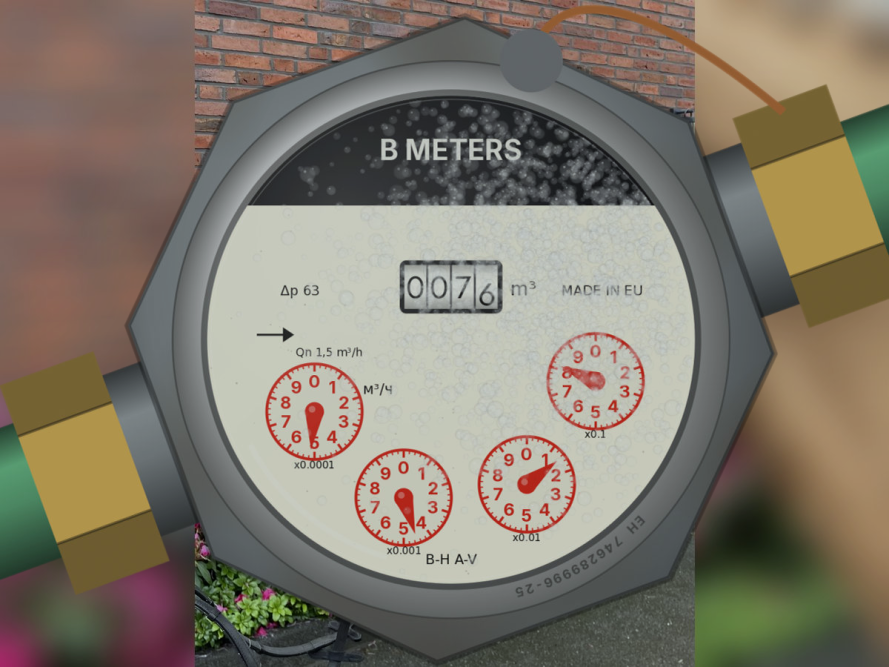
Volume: {"value": 75.8145, "unit": "m³"}
